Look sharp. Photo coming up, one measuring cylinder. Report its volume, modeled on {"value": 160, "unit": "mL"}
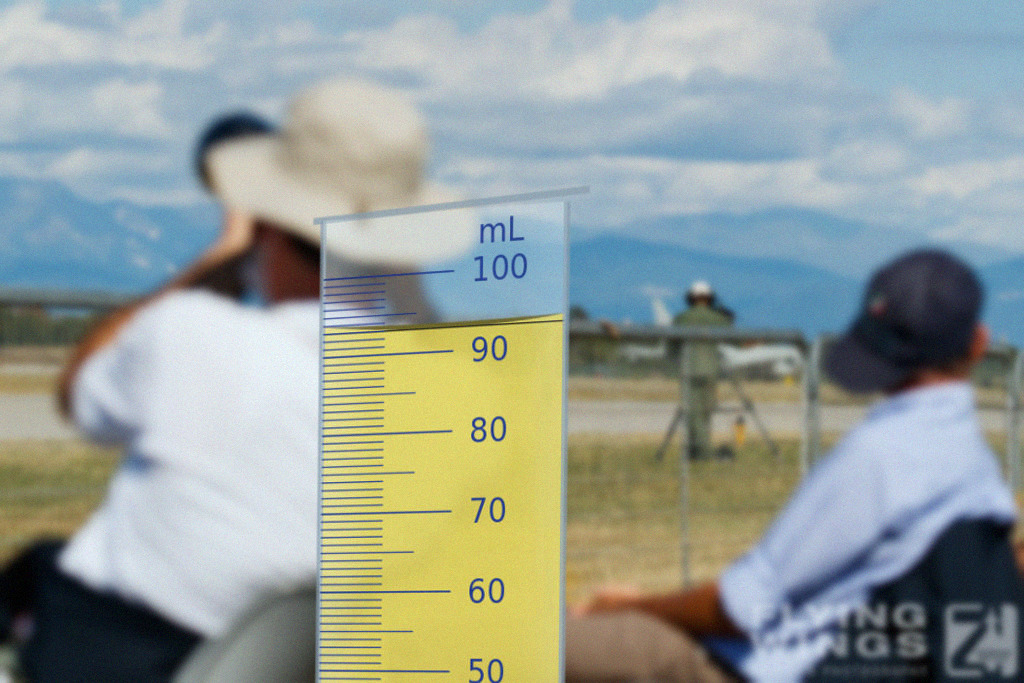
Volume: {"value": 93, "unit": "mL"}
